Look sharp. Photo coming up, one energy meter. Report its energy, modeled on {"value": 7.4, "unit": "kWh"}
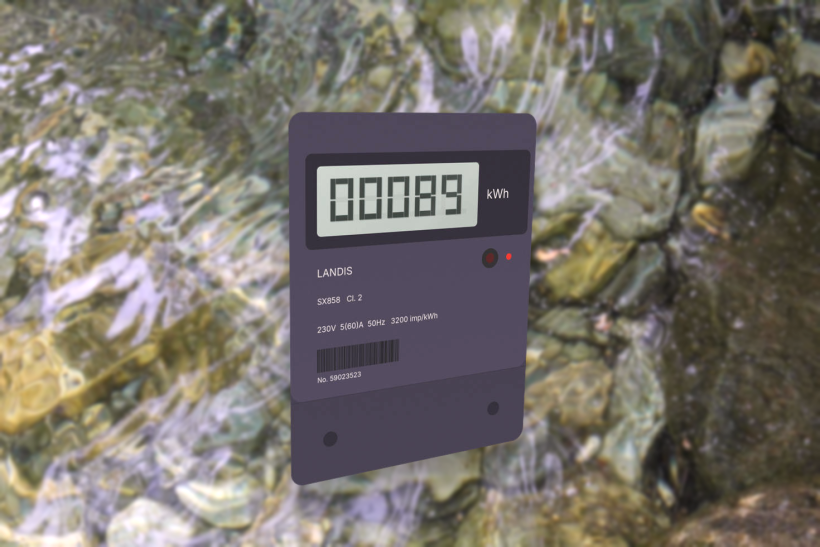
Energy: {"value": 89, "unit": "kWh"}
